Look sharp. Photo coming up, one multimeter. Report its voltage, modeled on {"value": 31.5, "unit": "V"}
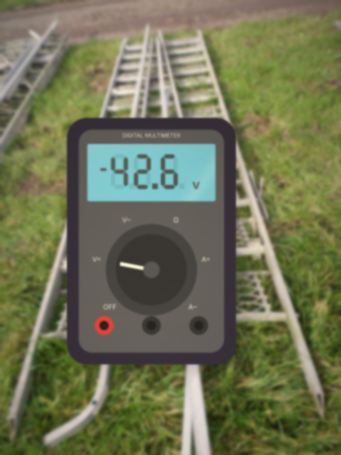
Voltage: {"value": -42.6, "unit": "V"}
